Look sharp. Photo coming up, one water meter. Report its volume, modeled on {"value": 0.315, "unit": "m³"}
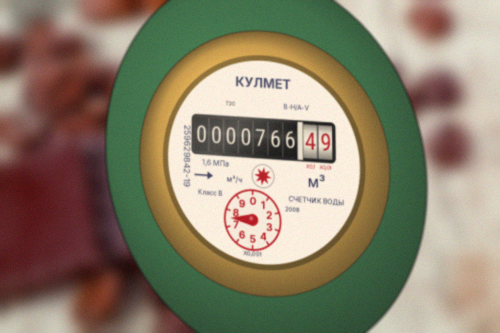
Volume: {"value": 766.497, "unit": "m³"}
